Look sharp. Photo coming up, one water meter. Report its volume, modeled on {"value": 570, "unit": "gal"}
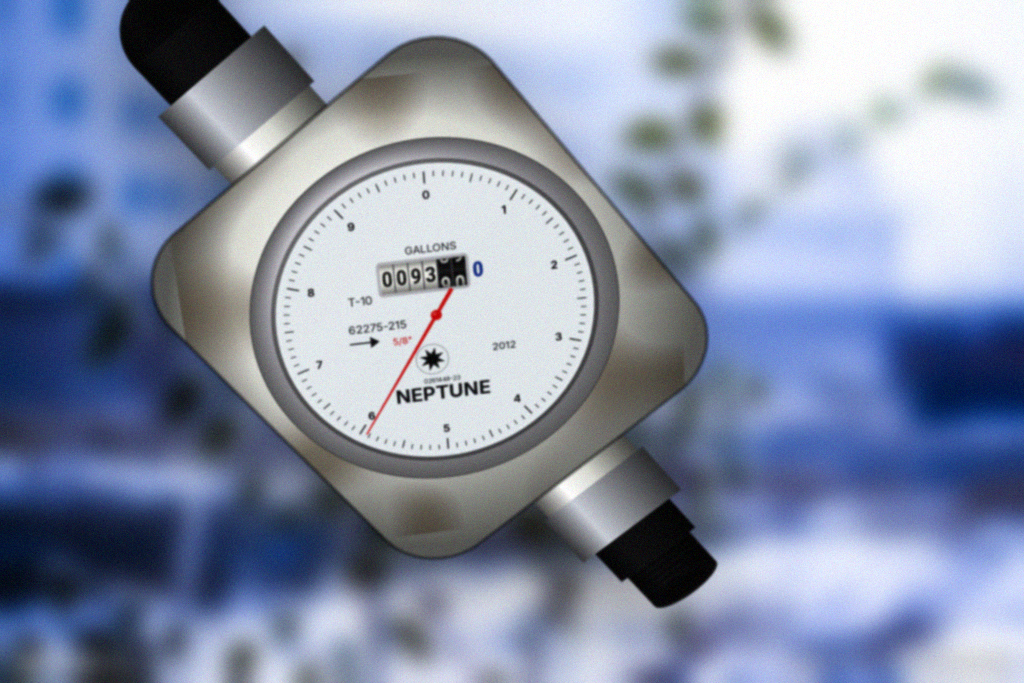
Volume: {"value": 93895.9, "unit": "gal"}
